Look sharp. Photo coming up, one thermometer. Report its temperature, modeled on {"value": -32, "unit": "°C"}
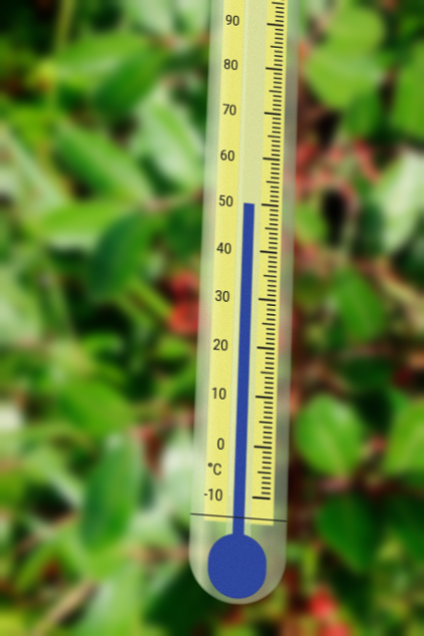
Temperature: {"value": 50, "unit": "°C"}
